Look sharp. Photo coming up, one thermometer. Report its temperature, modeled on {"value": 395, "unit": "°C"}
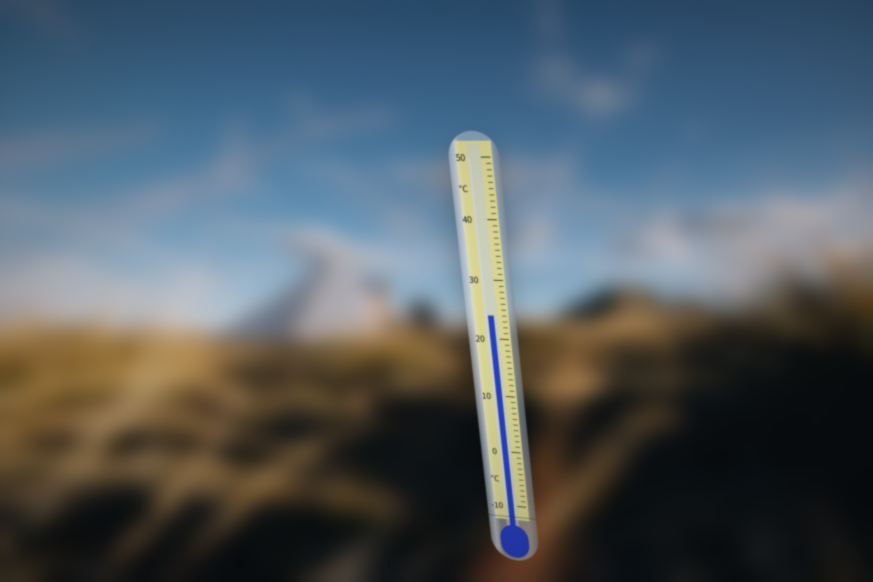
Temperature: {"value": 24, "unit": "°C"}
